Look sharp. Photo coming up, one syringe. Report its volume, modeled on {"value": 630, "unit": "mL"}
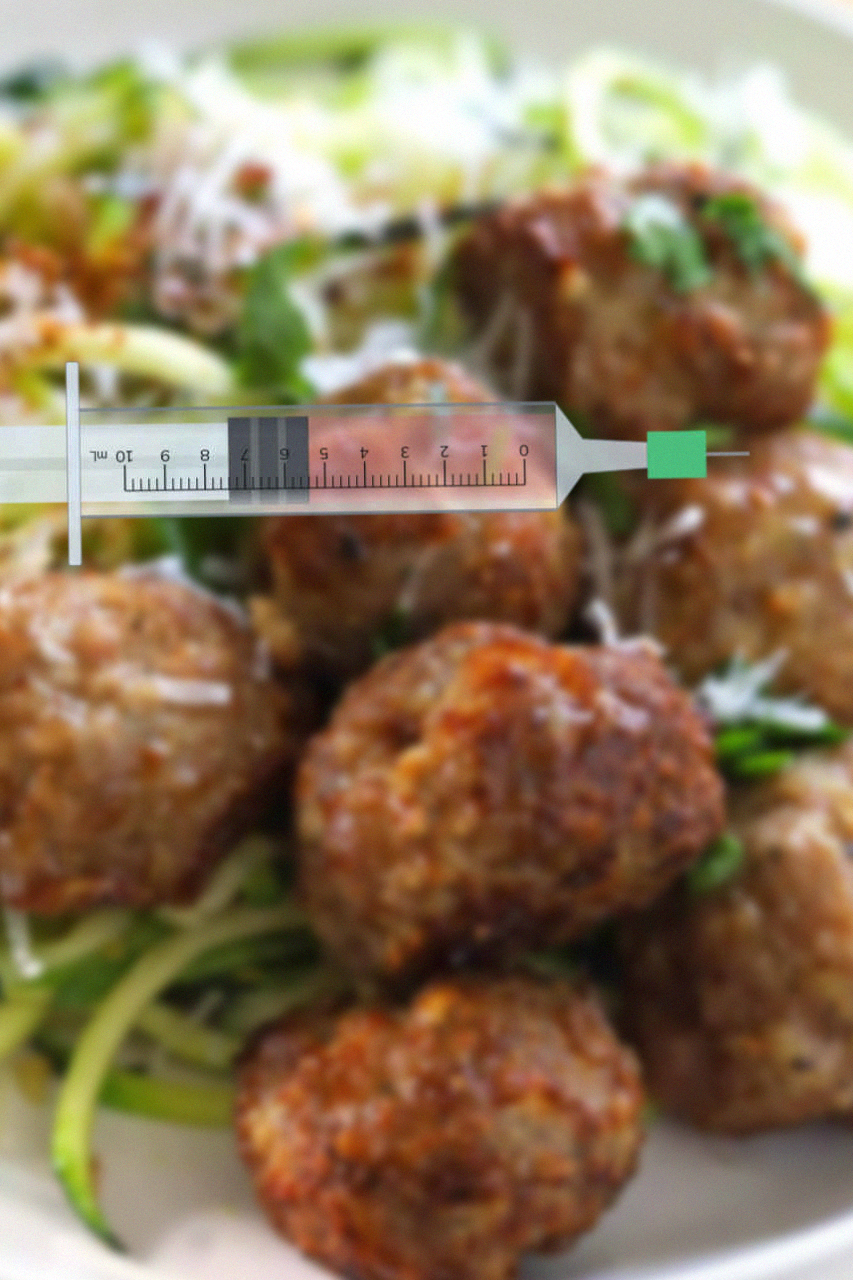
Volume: {"value": 5.4, "unit": "mL"}
